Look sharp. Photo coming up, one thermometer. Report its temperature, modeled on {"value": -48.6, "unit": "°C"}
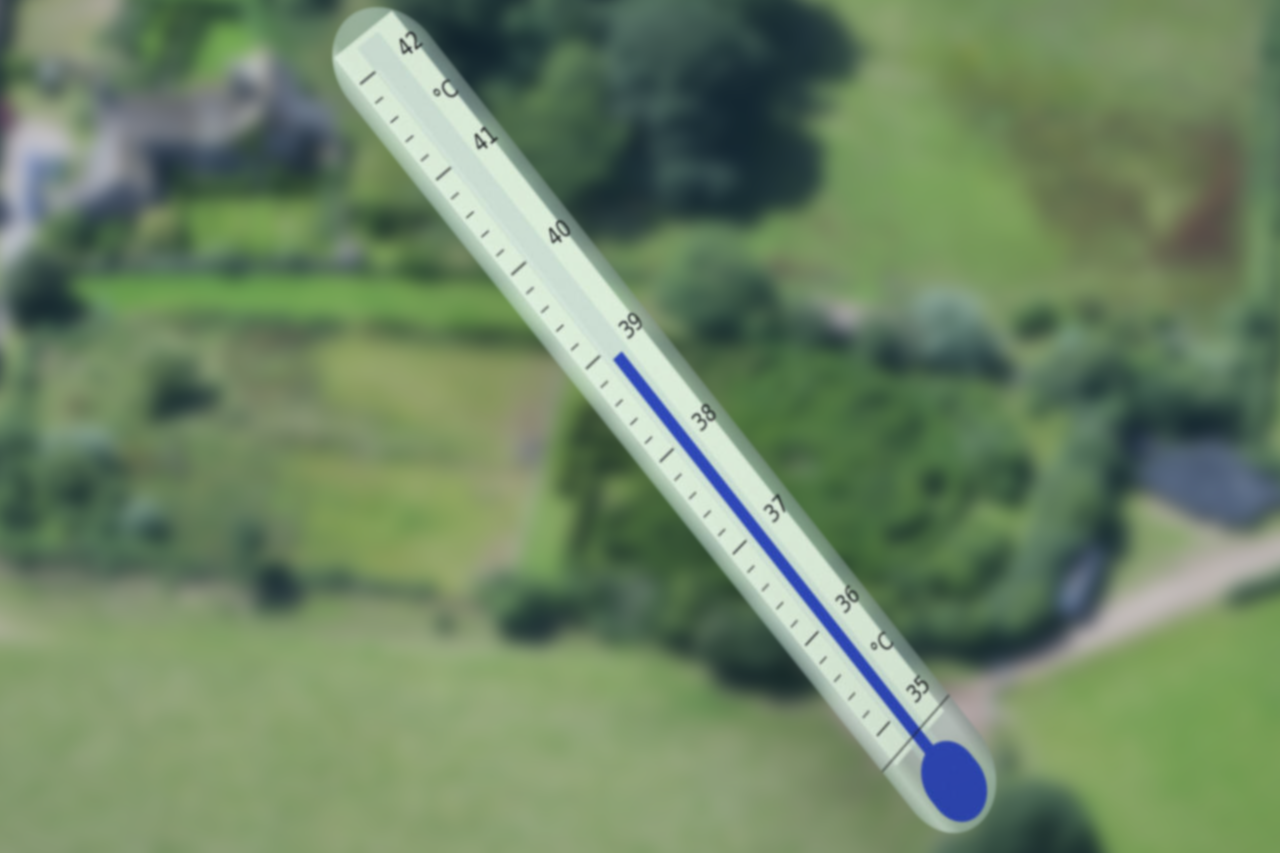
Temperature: {"value": 38.9, "unit": "°C"}
